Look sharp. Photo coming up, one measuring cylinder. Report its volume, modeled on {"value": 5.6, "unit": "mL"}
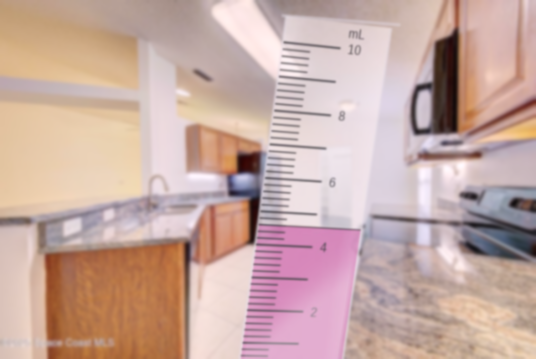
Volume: {"value": 4.6, "unit": "mL"}
